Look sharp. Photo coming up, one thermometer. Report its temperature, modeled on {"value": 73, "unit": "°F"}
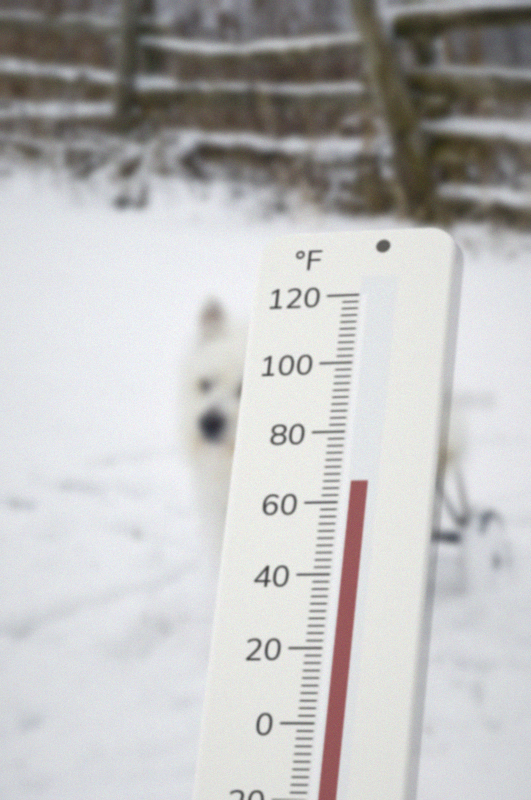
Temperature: {"value": 66, "unit": "°F"}
